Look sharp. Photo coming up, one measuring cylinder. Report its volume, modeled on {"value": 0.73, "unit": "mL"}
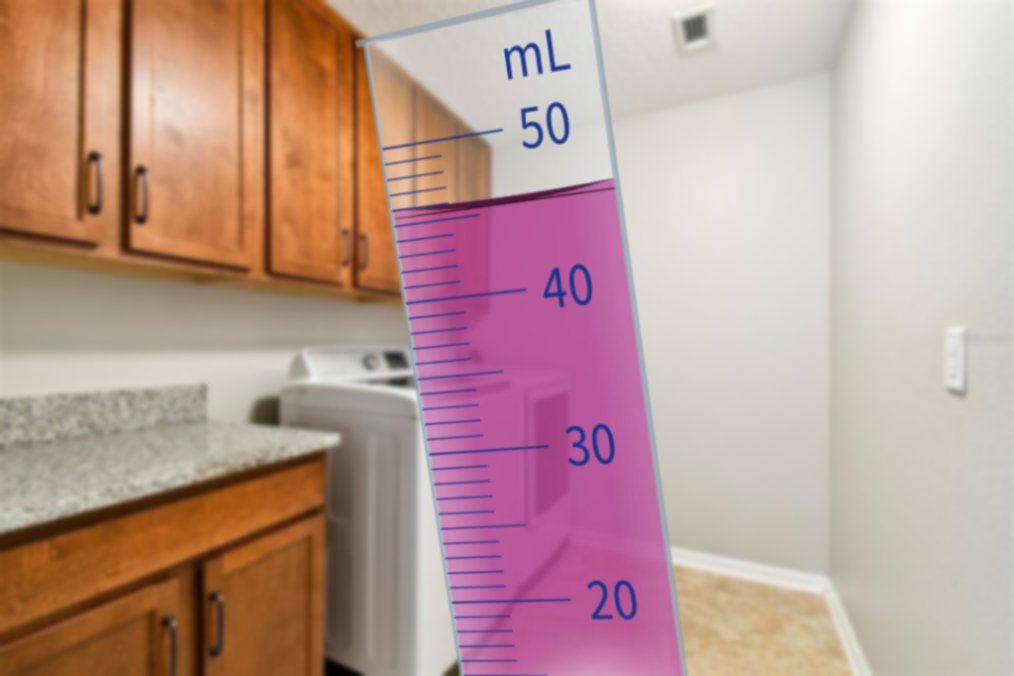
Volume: {"value": 45.5, "unit": "mL"}
